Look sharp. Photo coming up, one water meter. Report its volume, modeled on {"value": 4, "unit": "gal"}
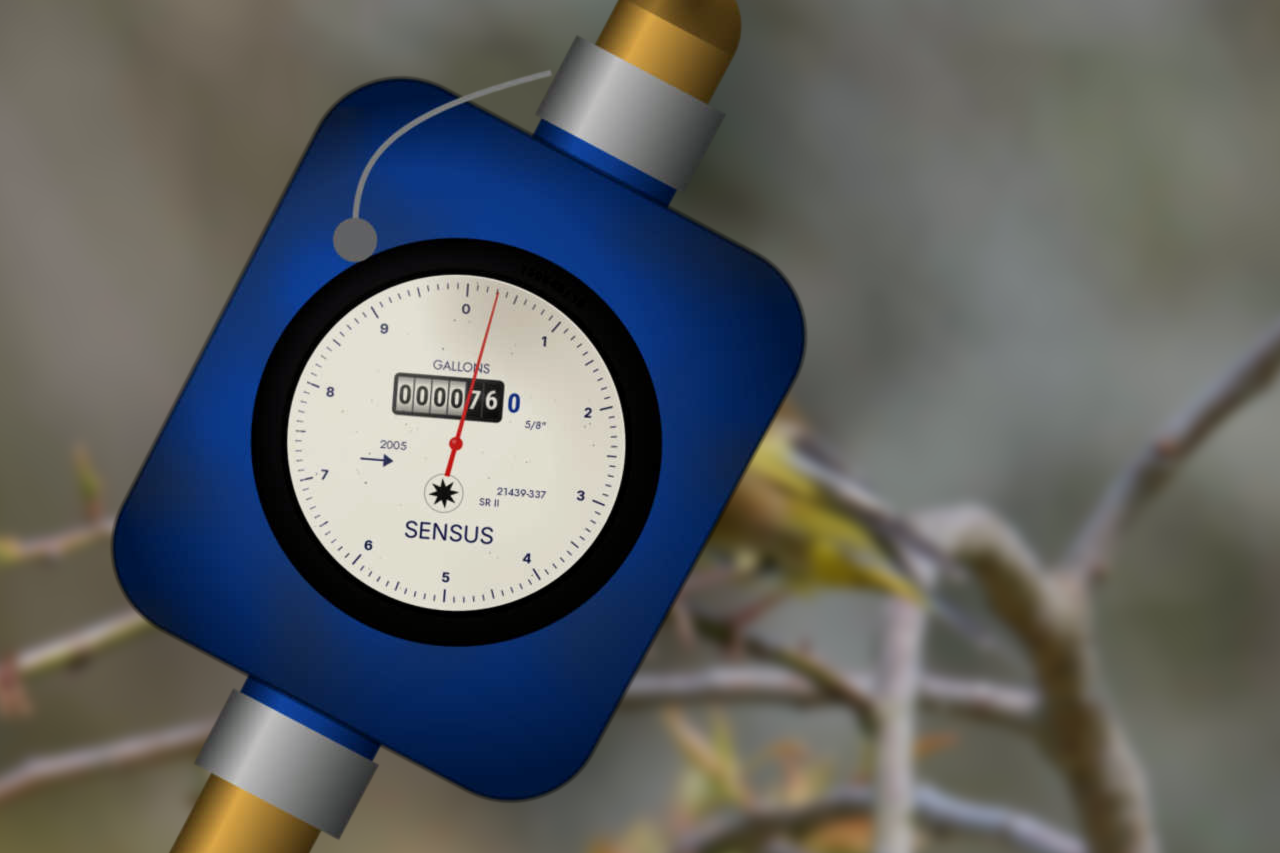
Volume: {"value": 760.3, "unit": "gal"}
